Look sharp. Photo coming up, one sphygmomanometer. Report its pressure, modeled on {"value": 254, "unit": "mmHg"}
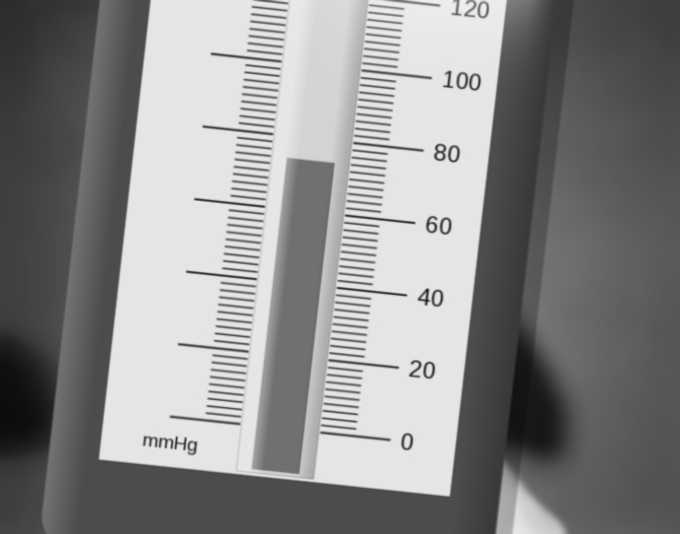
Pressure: {"value": 74, "unit": "mmHg"}
